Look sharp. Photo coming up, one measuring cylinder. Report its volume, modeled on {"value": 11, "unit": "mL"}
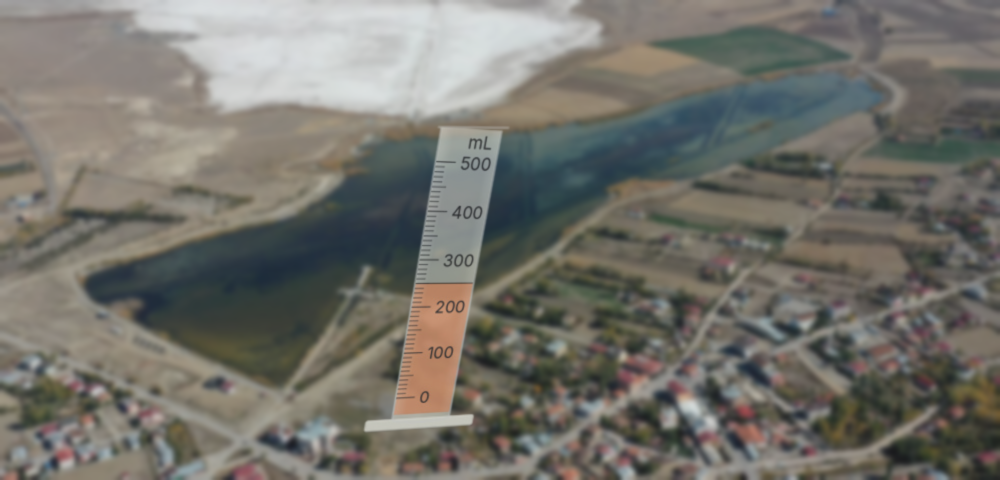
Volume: {"value": 250, "unit": "mL"}
